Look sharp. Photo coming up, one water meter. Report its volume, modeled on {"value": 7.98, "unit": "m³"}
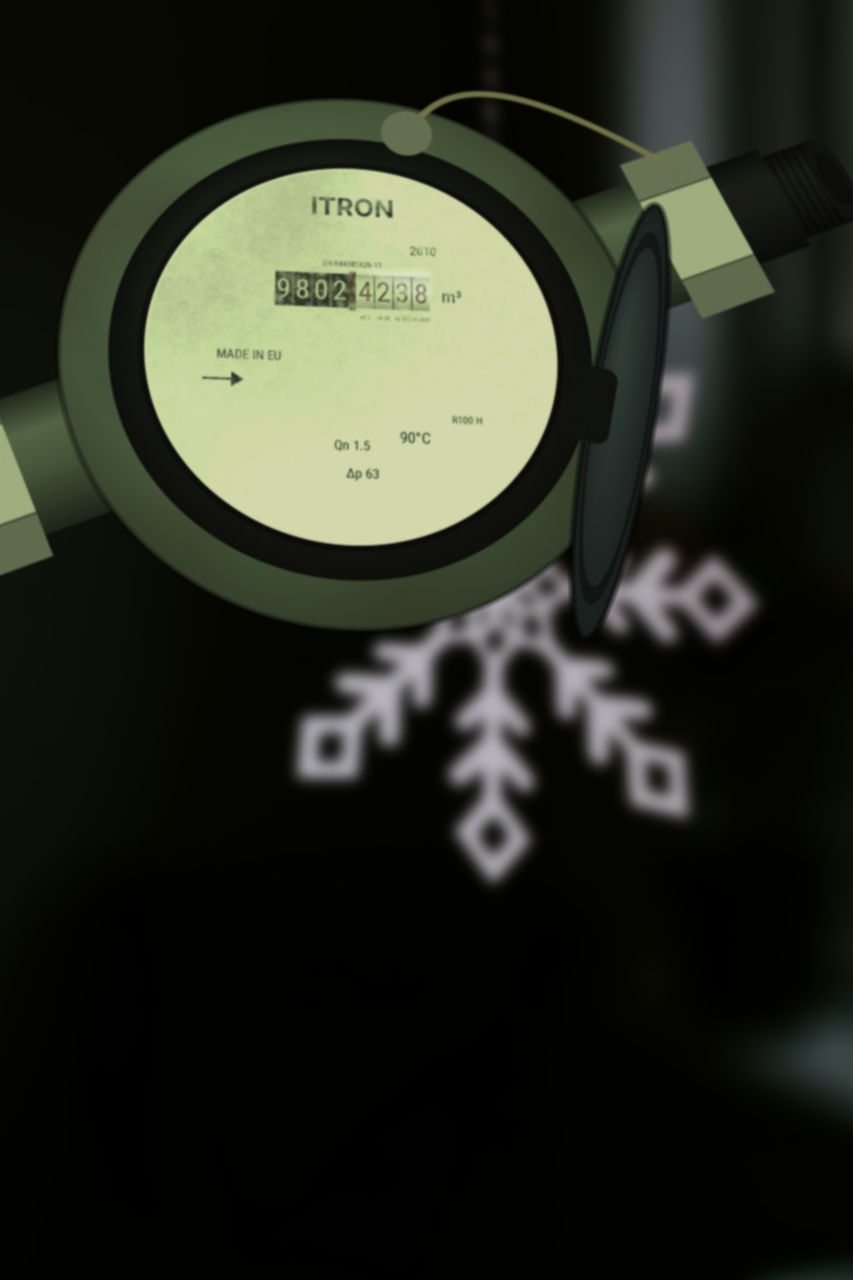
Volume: {"value": 9802.4238, "unit": "m³"}
